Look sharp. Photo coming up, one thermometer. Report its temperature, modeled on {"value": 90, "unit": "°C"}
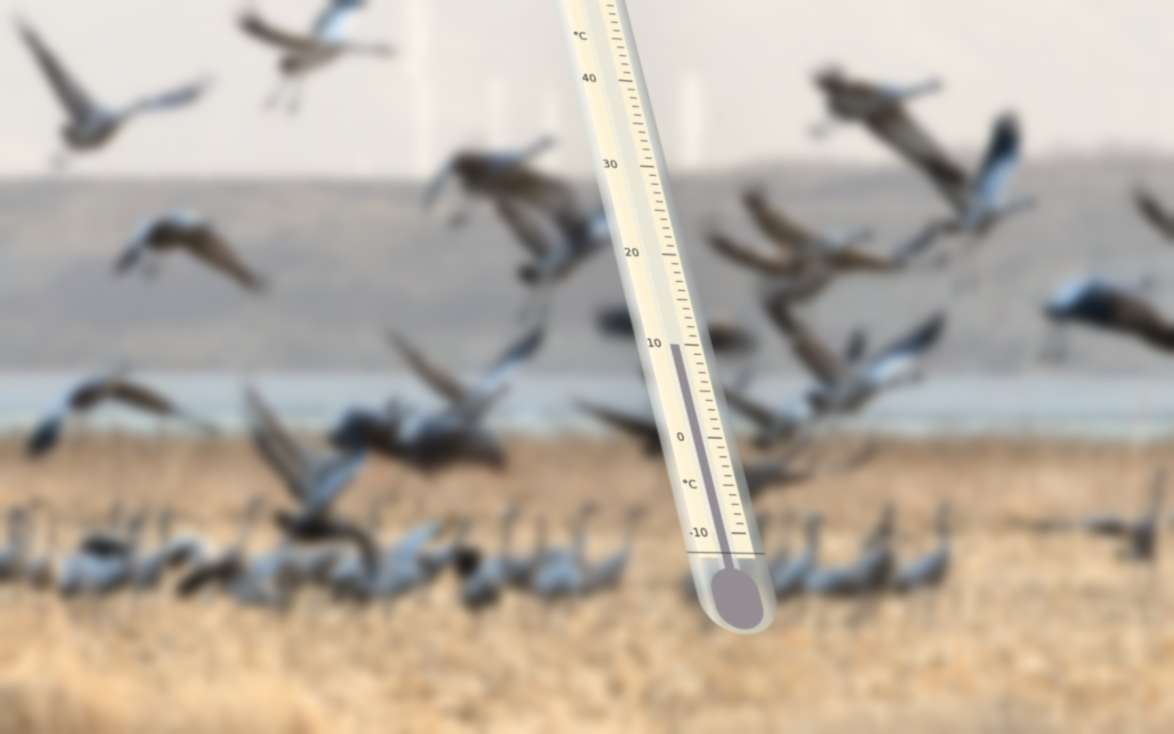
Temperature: {"value": 10, "unit": "°C"}
